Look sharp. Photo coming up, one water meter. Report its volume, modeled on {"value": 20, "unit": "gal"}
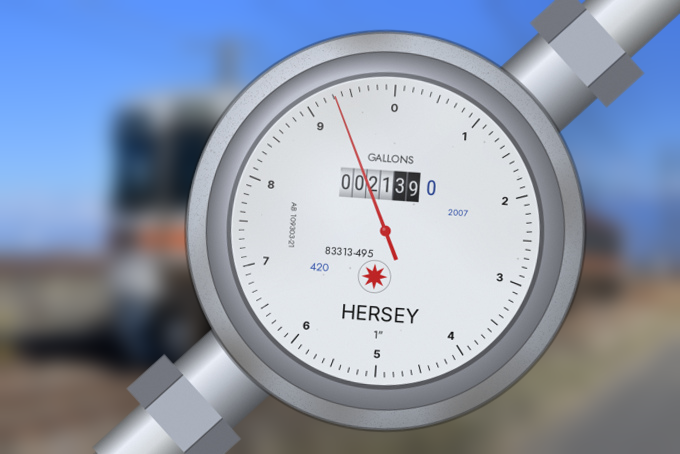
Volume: {"value": 21389.3, "unit": "gal"}
